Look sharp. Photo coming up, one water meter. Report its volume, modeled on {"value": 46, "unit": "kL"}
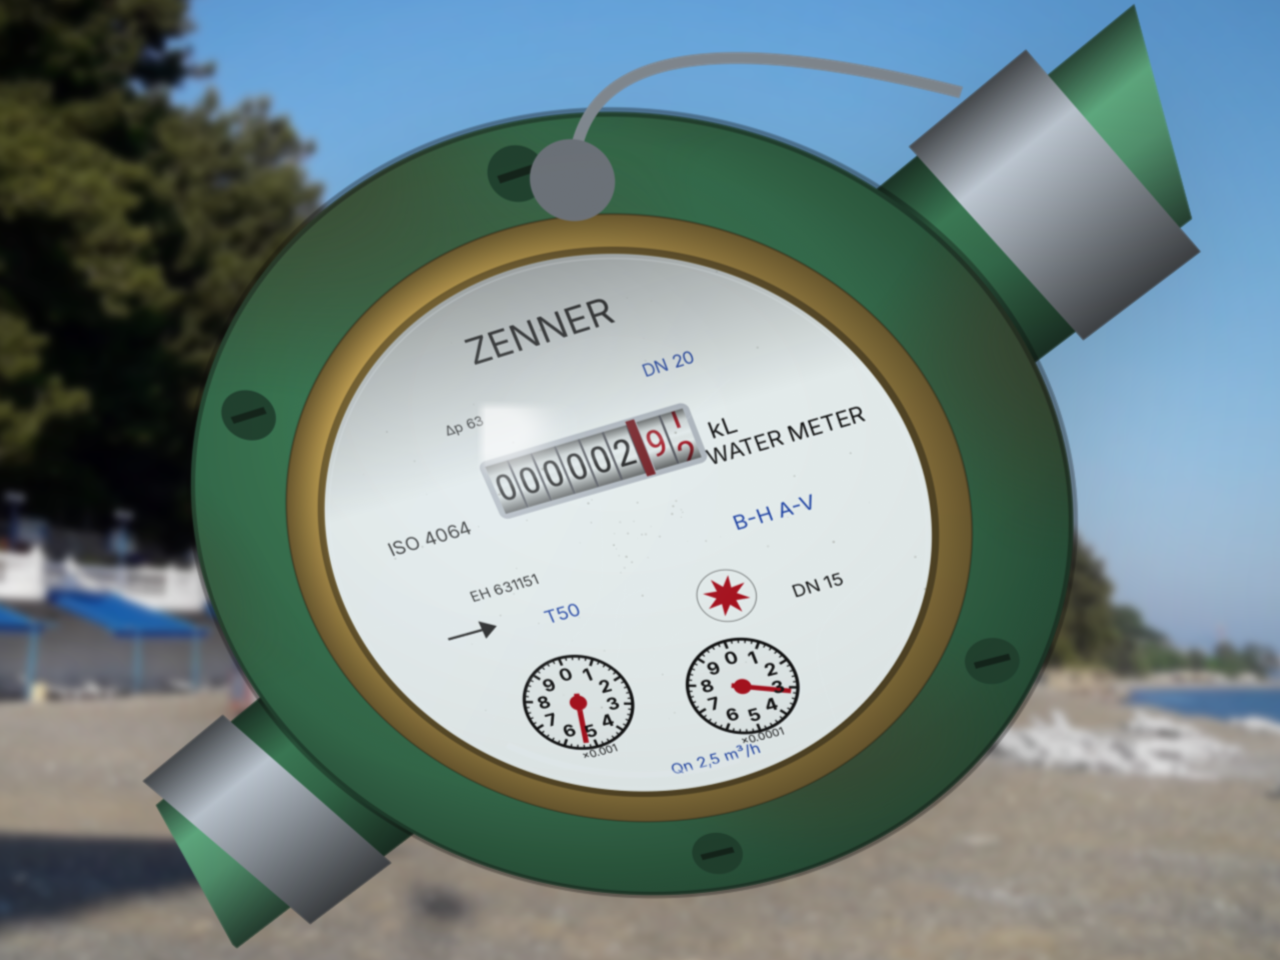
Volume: {"value": 2.9153, "unit": "kL"}
